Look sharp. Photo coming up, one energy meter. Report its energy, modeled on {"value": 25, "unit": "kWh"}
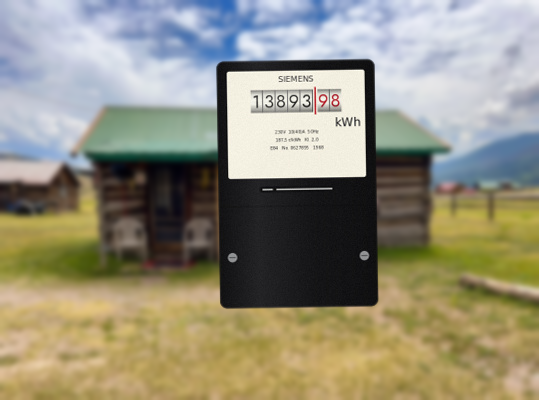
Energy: {"value": 13893.98, "unit": "kWh"}
